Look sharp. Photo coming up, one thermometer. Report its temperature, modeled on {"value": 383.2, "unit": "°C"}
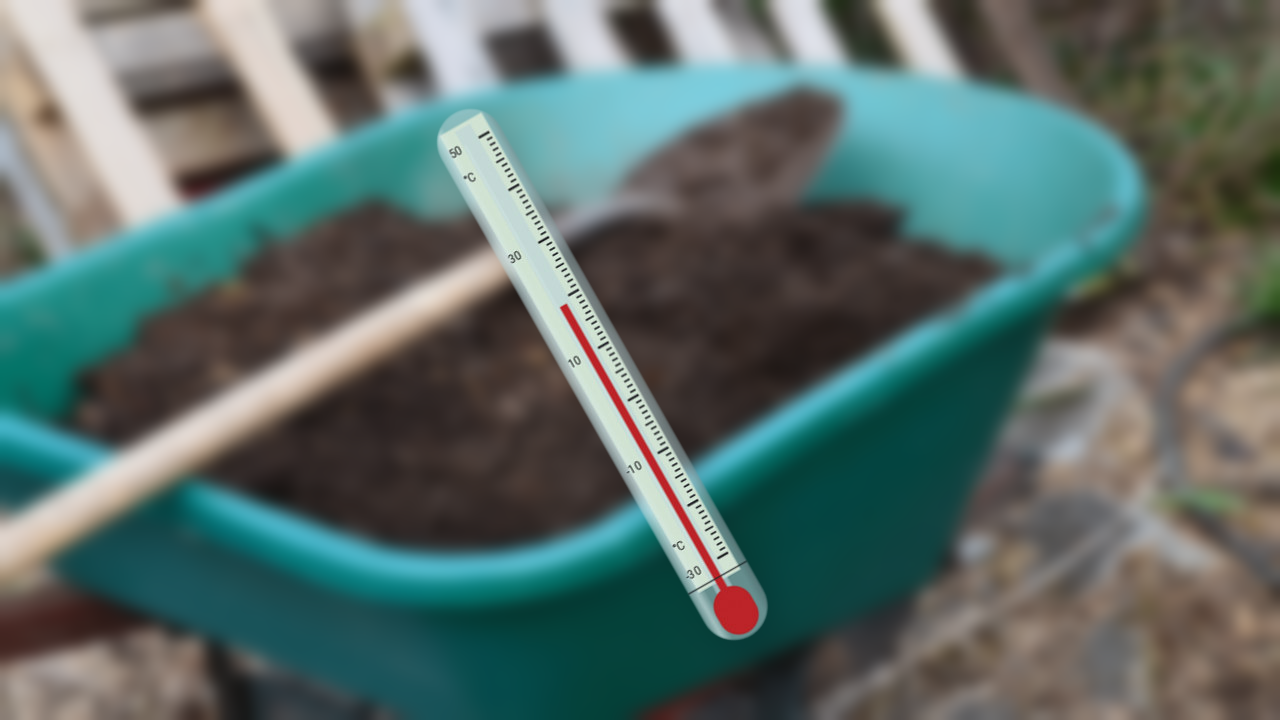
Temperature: {"value": 19, "unit": "°C"}
